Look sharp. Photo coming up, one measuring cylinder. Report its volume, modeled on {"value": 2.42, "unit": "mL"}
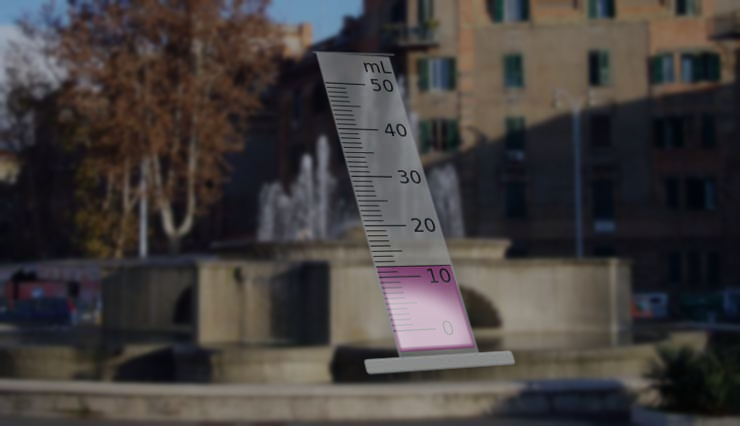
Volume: {"value": 12, "unit": "mL"}
